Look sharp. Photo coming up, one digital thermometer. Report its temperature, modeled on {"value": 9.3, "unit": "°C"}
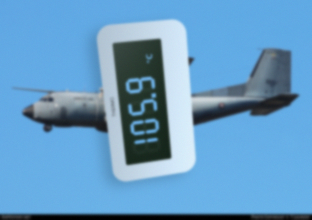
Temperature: {"value": 105.9, "unit": "°C"}
